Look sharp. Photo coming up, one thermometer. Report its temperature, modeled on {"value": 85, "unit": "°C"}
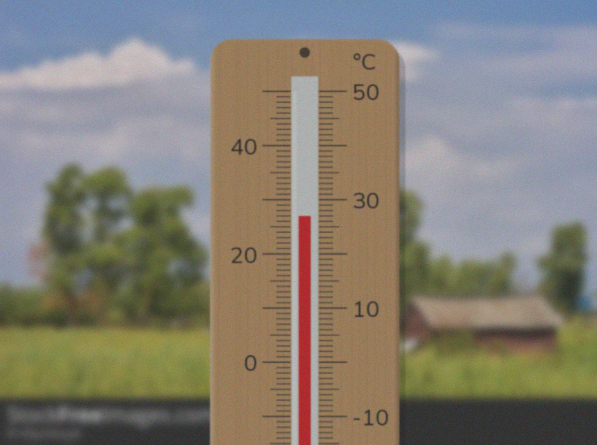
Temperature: {"value": 27, "unit": "°C"}
